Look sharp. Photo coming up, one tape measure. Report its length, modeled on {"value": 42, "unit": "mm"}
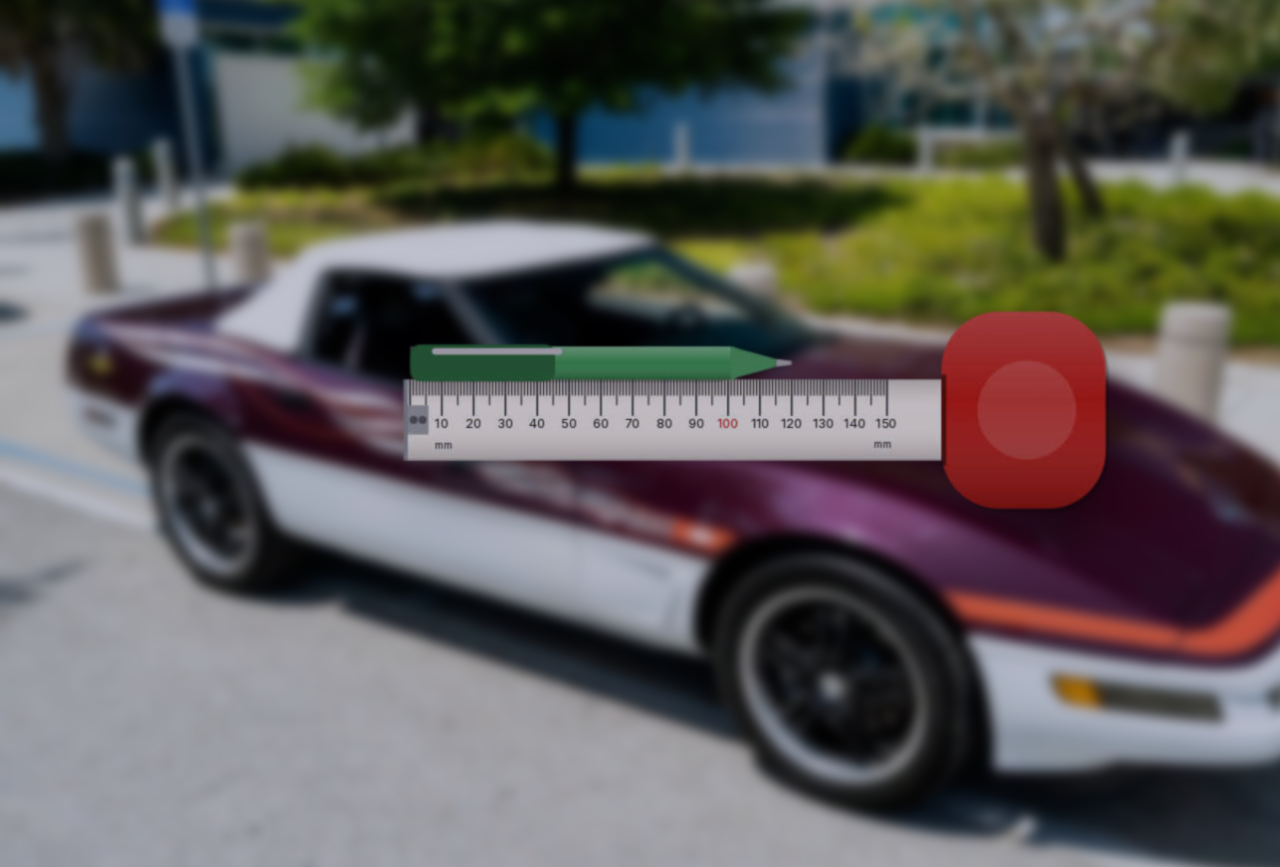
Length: {"value": 120, "unit": "mm"}
